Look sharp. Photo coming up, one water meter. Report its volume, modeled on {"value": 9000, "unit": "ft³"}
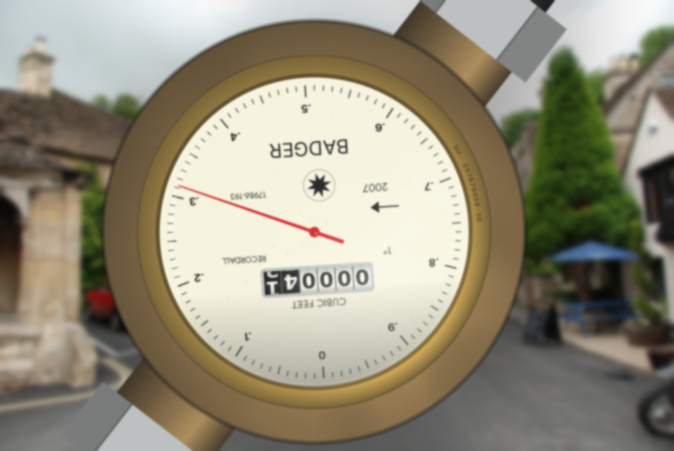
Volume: {"value": 41.31, "unit": "ft³"}
